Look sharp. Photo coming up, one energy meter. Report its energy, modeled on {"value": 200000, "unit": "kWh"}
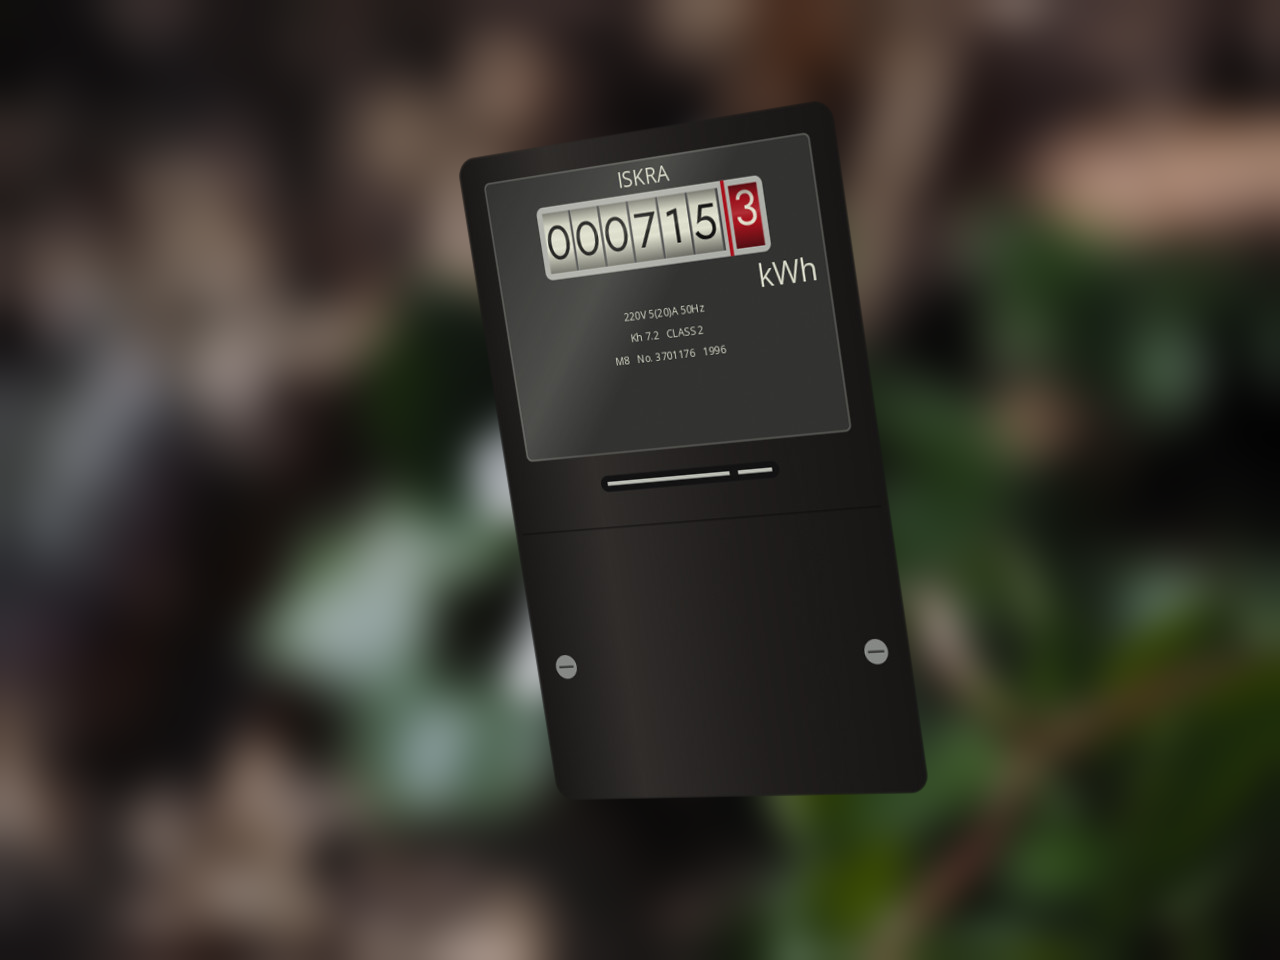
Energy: {"value": 715.3, "unit": "kWh"}
